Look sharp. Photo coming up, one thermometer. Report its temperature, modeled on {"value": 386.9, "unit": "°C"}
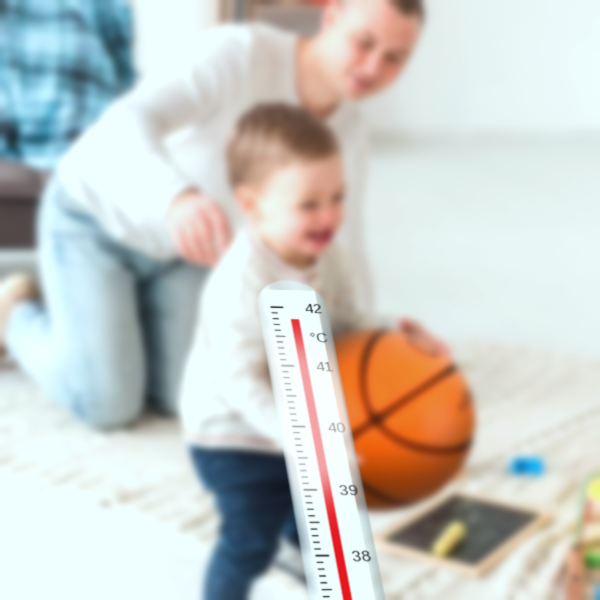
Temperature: {"value": 41.8, "unit": "°C"}
